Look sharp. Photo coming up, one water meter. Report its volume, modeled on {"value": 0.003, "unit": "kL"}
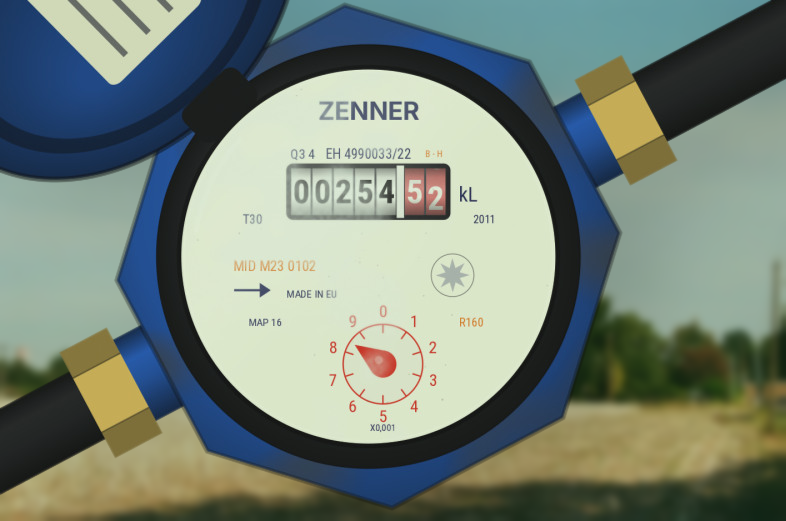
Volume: {"value": 254.518, "unit": "kL"}
